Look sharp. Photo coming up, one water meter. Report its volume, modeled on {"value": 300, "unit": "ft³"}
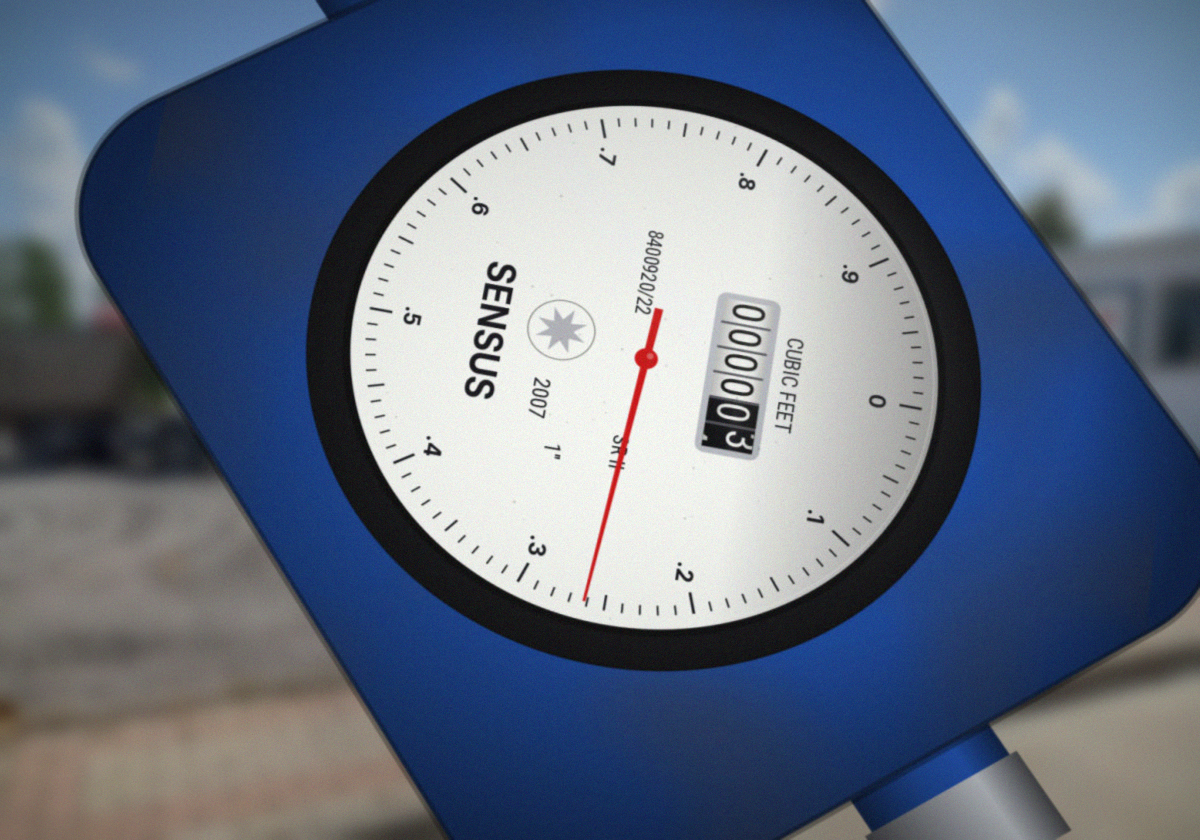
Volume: {"value": 3.26, "unit": "ft³"}
